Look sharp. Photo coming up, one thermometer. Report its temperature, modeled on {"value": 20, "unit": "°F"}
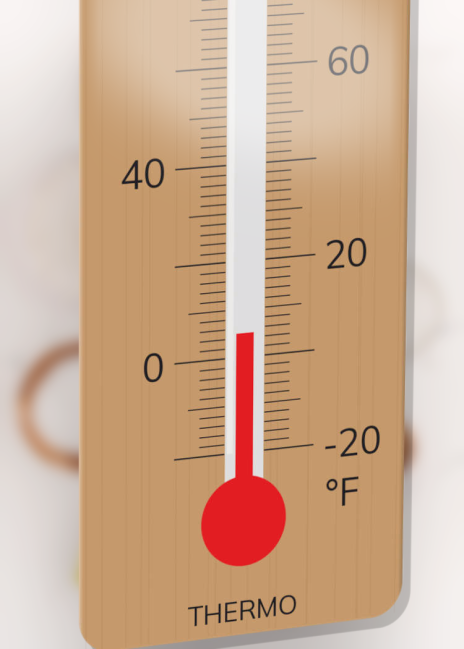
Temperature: {"value": 5, "unit": "°F"}
